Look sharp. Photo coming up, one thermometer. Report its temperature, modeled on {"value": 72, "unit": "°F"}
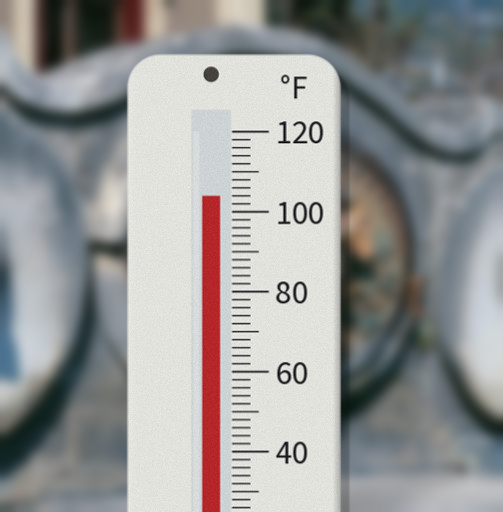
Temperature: {"value": 104, "unit": "°F"}
